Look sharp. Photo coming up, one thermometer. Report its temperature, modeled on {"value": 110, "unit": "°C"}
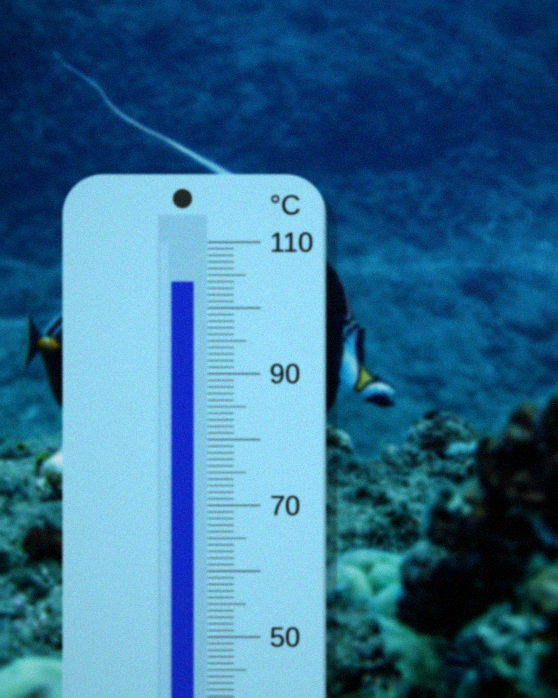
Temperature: {"value": 104, "unit": "°C"}
